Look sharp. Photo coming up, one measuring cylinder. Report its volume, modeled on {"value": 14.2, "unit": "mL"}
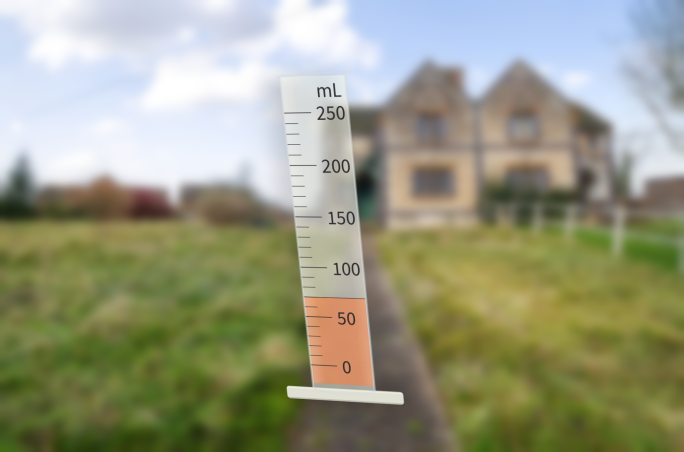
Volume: {"value": 70, "unit": "mL"}
